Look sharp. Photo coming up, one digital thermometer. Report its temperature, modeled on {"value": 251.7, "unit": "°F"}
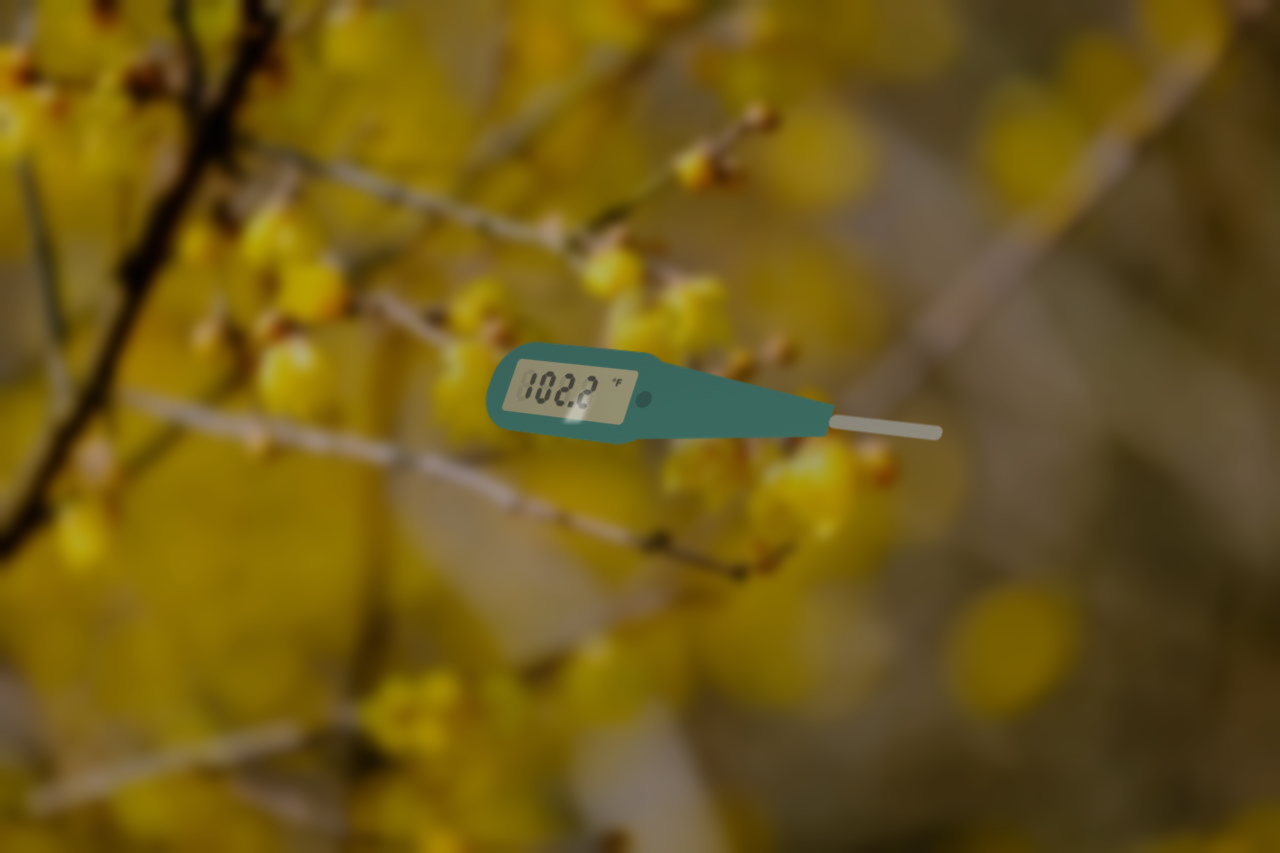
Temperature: {"value": 102.2, "unit": "°F"}
